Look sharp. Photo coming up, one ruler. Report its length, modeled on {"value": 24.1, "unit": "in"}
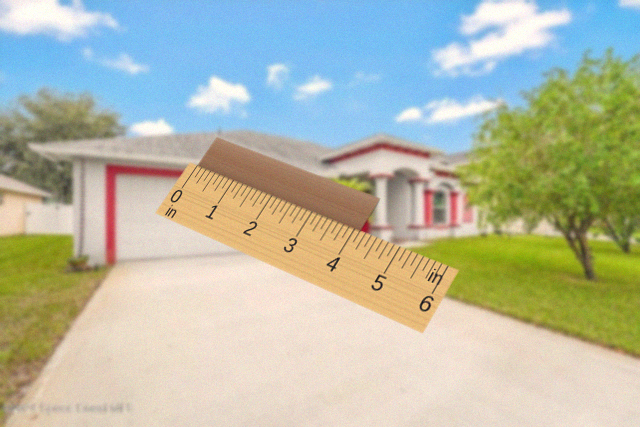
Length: {"value": 4.125, "unit": "in"}
